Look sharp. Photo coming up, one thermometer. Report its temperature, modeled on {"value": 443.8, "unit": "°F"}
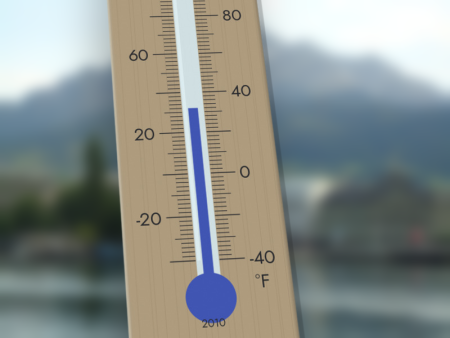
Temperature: {"value": 32, "unit": "°F"}
